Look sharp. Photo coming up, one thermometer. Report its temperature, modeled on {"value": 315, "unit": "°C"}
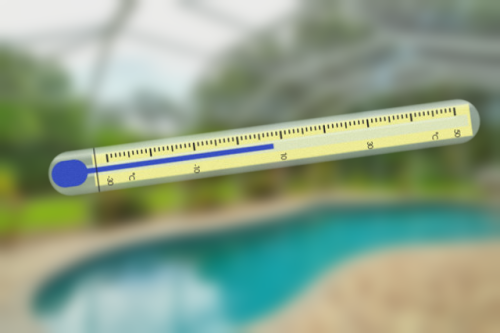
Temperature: {"value": 8, "unit": "°C"}
